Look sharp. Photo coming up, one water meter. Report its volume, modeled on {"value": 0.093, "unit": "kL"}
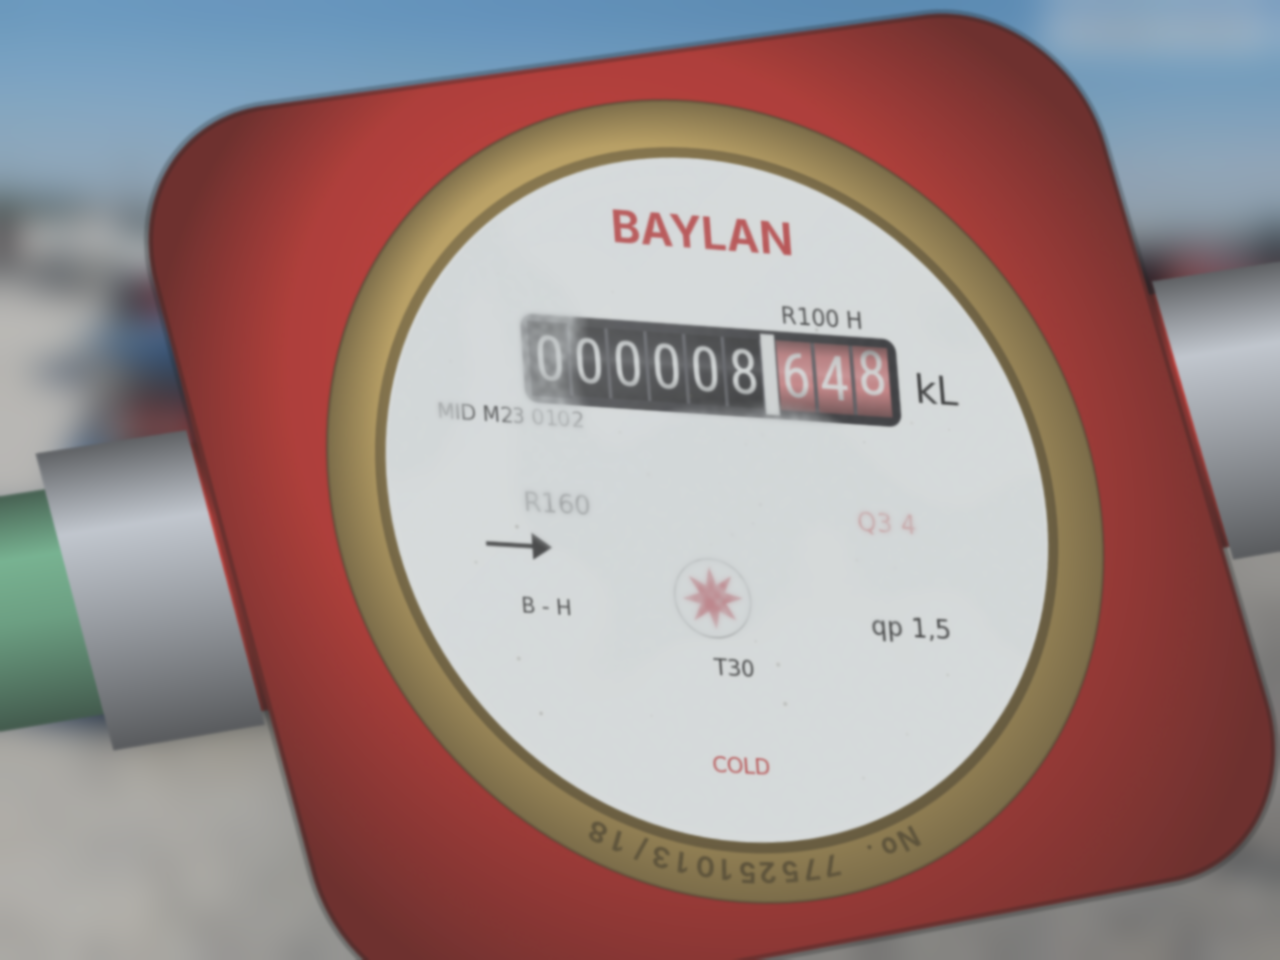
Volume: {"value": 8.648, "unit": "kL"}
